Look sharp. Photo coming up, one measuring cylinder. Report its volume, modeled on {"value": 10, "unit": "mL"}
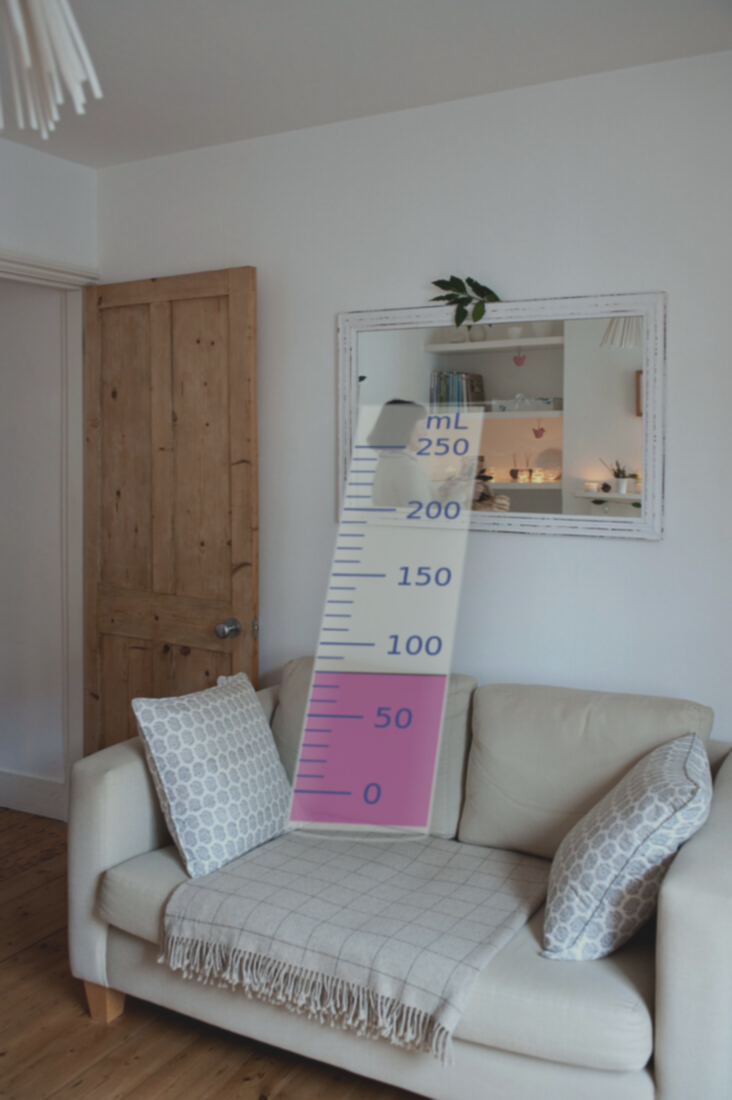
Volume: {"value": 80, "unit": "mL"}
